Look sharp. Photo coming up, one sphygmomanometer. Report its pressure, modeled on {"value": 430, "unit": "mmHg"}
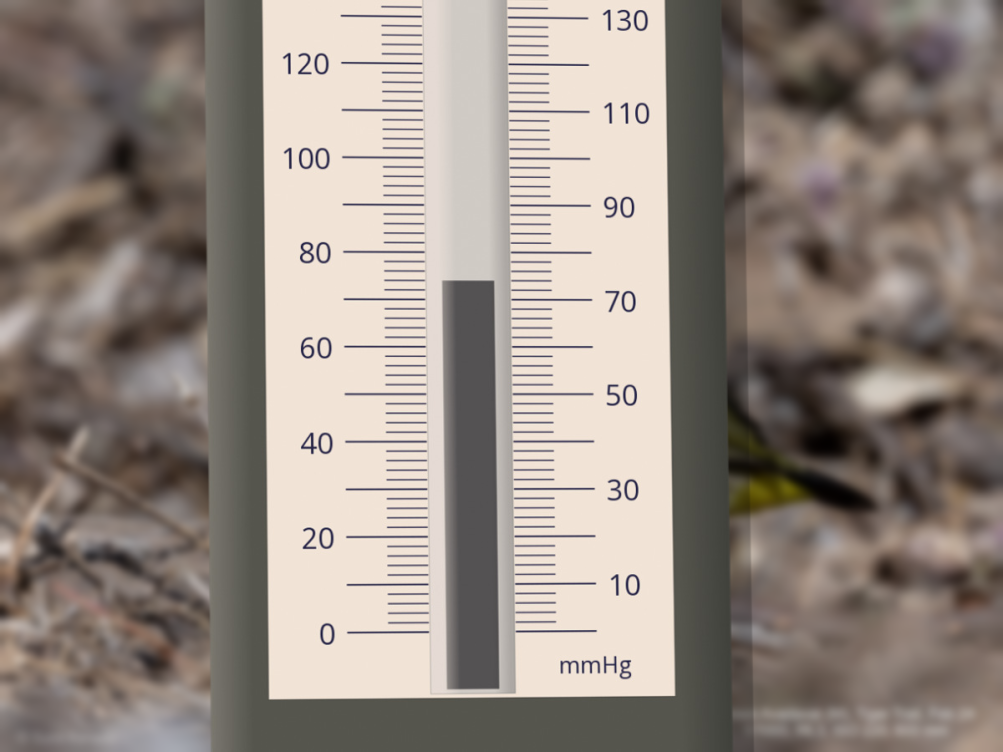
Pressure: {"value": 74, "unit": "mmHg"}
